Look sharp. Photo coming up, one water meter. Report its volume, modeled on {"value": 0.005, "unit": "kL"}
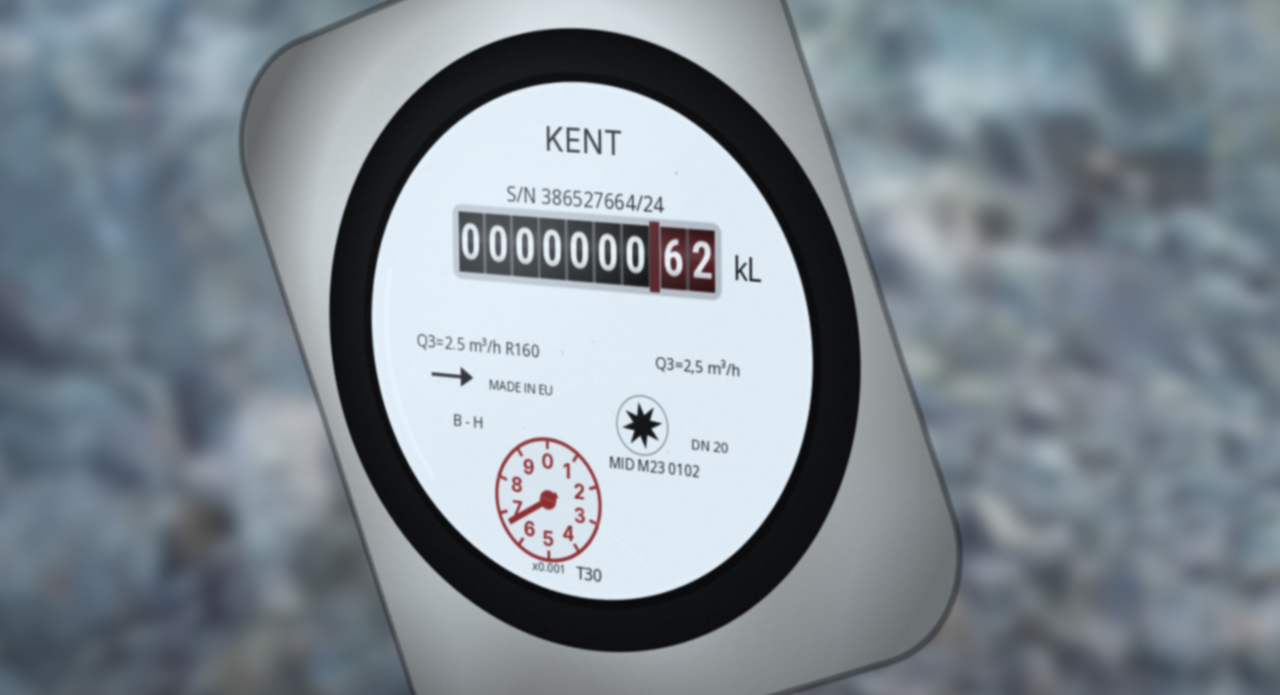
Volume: {"value": 0.626, "unit": "kL"}
